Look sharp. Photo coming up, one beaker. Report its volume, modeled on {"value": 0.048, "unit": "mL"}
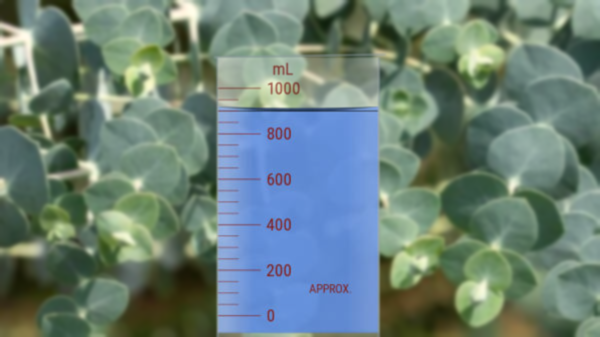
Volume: {"value": 900, "unit": "mL"}
